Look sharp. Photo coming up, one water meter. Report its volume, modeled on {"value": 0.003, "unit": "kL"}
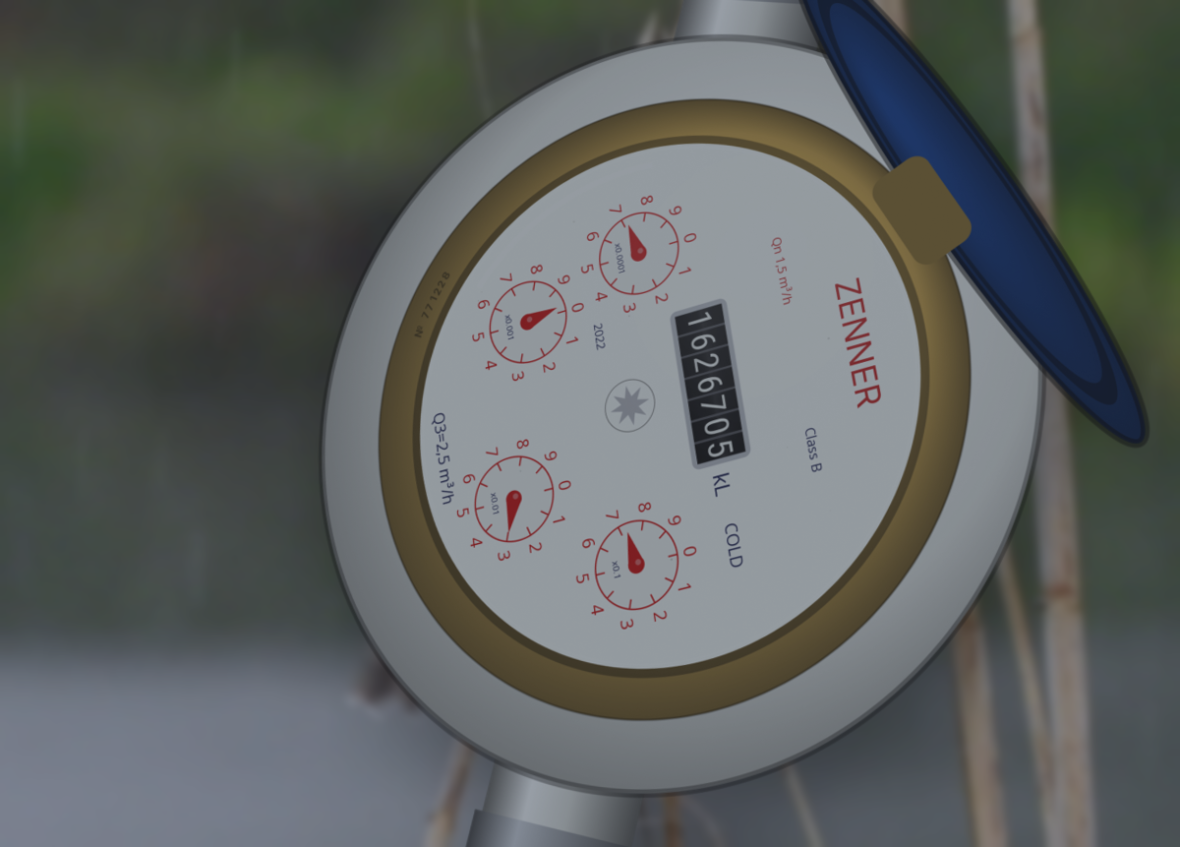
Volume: {"value": 1626705.7297, "unit": "kL"}
